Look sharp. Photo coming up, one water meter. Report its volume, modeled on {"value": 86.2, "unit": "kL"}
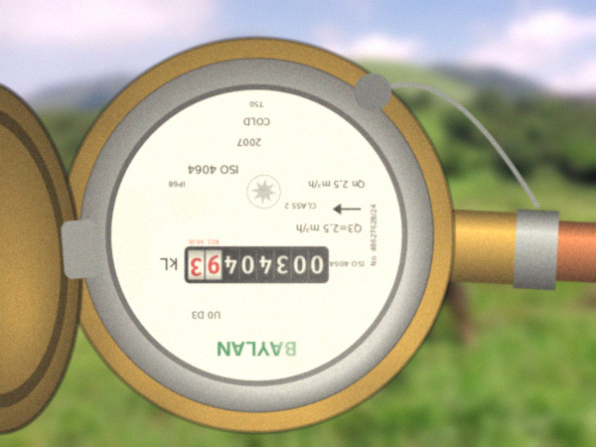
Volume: {"value": 3404.93, "unit": "kL"}
